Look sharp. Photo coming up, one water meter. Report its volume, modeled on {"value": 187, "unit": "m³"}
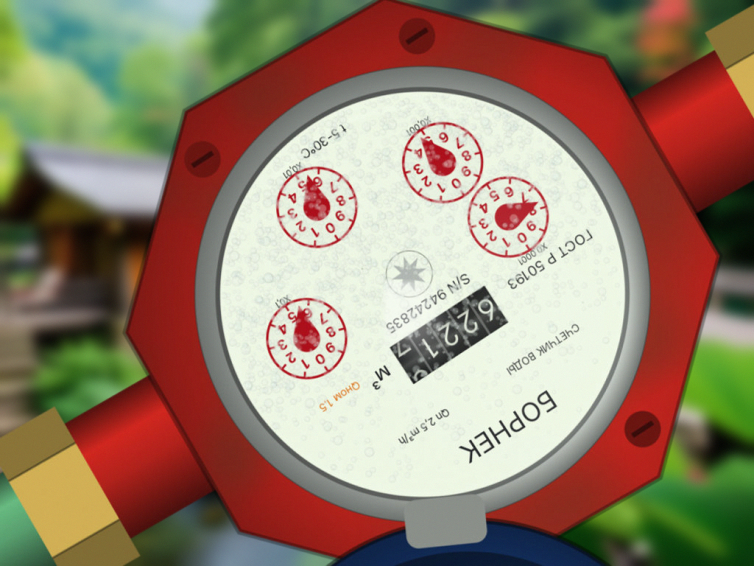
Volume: {"value": 62216.5547, "unit": "m³"}
